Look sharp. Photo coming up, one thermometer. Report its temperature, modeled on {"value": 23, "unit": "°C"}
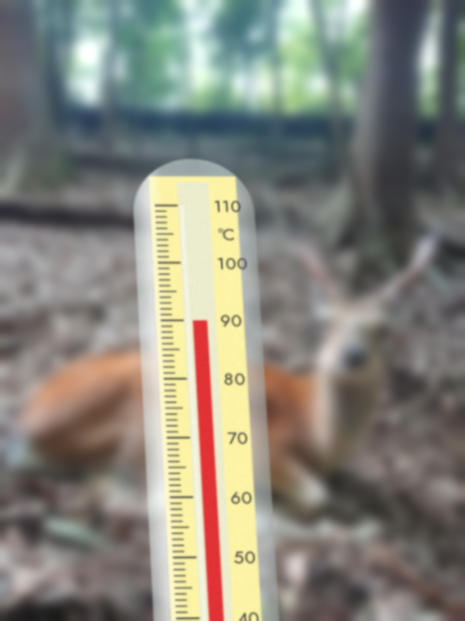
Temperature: {"value": 90, "unit": "°C"}
